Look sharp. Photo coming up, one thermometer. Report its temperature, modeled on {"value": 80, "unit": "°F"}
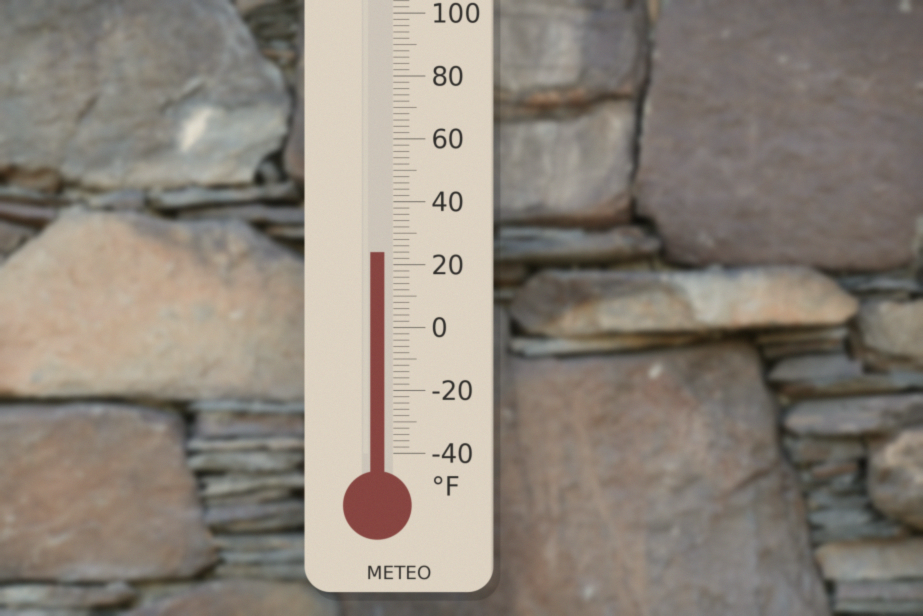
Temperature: {"value": 24, "unit": "°F"}
